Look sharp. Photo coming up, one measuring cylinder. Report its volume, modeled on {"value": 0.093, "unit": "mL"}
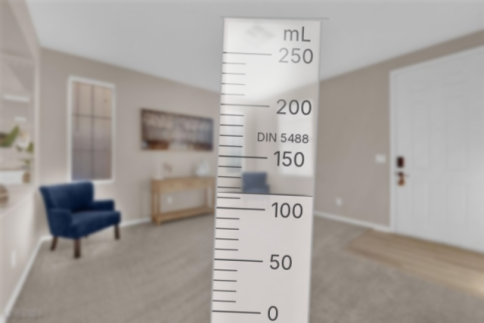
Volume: {"value": 115, "unit": "mL"}
